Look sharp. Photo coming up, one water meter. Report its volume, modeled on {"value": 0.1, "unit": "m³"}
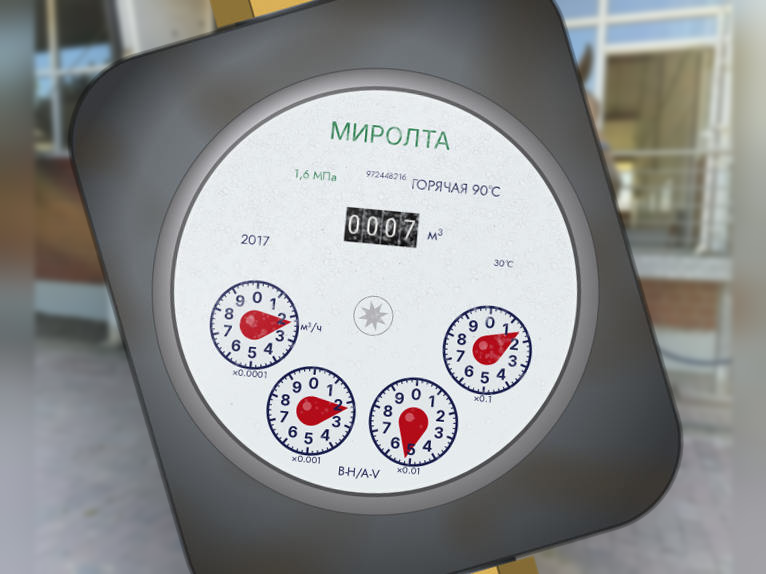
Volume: {"value": 7.1522, "unit": "m³"}
